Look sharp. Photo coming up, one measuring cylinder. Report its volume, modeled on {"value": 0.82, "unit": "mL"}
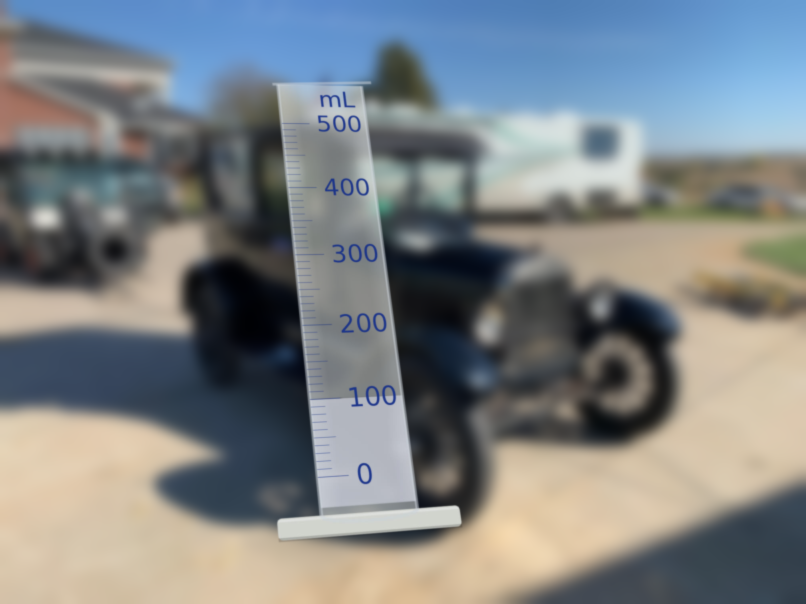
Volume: {"value": 100, "unit": "mL"}
